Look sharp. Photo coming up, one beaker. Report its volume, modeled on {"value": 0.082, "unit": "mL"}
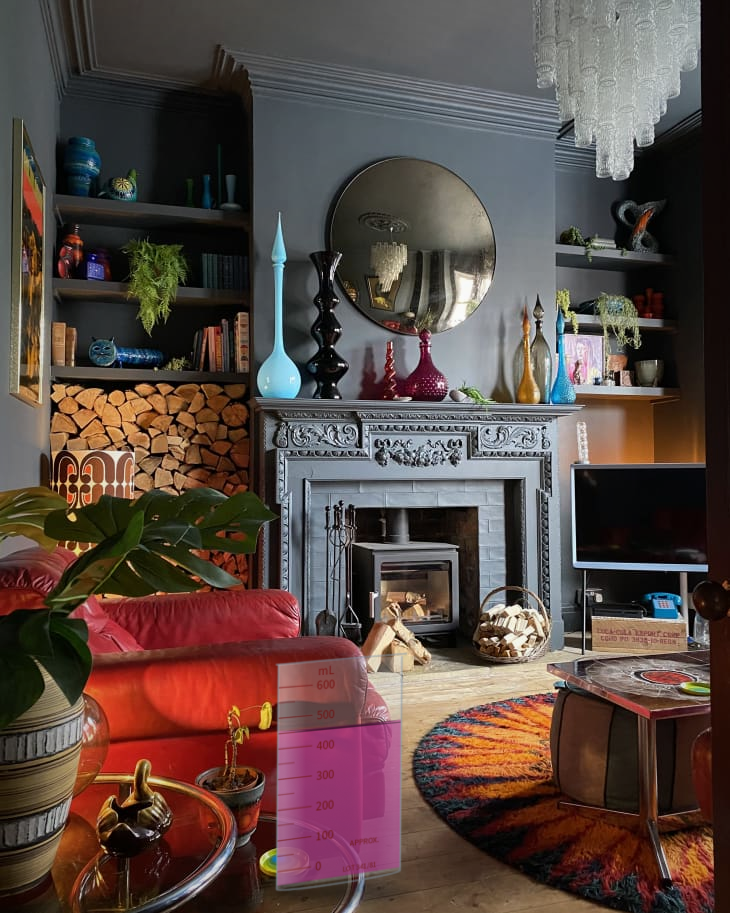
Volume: {"value": 450, "unit": "mL"}
